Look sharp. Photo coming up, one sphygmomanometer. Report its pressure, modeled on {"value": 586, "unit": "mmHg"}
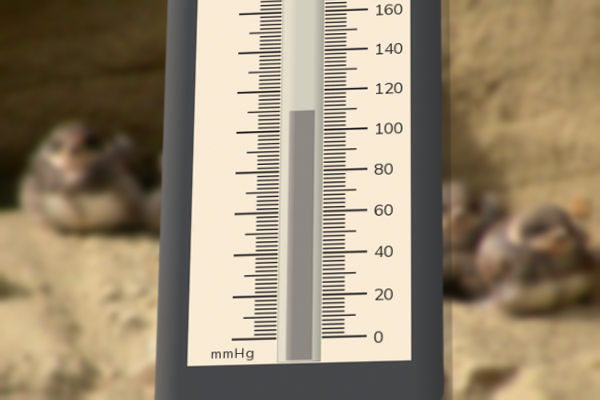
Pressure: {"value": 110, "unit": "mmHg"}
